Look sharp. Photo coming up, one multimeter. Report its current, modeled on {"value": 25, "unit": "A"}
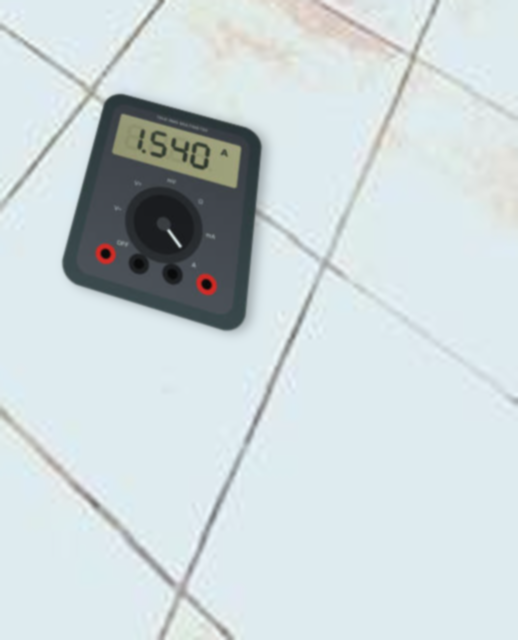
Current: {"value": 1.540, "unit": "A"}
